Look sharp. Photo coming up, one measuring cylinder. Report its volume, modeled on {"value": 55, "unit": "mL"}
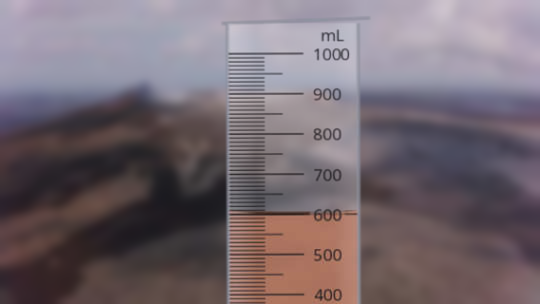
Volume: {"value": 600, "unit": "mL"}
